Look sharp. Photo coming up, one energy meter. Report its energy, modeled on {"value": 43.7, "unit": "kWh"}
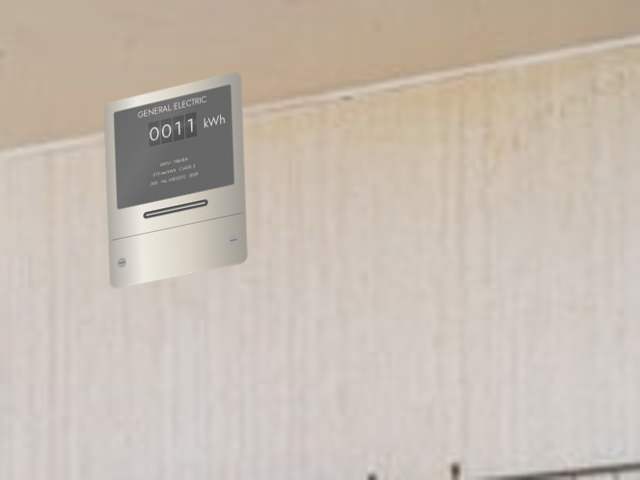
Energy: {"value": 11, "unit": "kWh"}
